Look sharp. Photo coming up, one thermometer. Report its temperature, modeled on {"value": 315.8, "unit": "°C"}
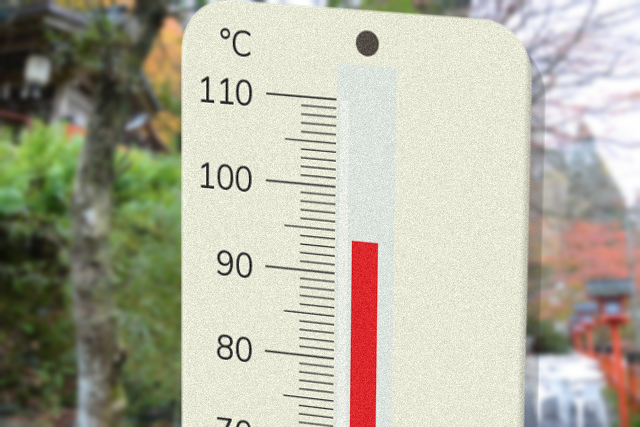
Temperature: {"value": 94, "unit": "°C"}
